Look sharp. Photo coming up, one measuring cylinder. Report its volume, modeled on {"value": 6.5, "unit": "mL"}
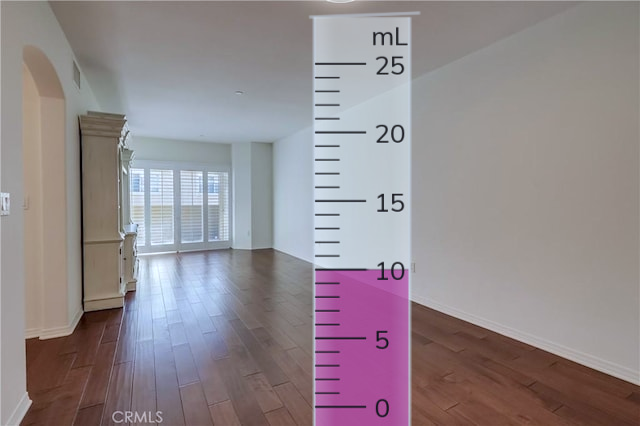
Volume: {"value": 10, "unit": "mL"}
